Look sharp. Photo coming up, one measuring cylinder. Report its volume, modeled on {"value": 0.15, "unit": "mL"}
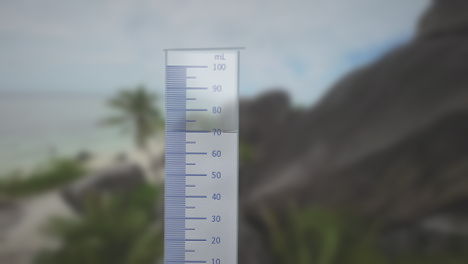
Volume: {"value": 70, "unit": "mL"}
